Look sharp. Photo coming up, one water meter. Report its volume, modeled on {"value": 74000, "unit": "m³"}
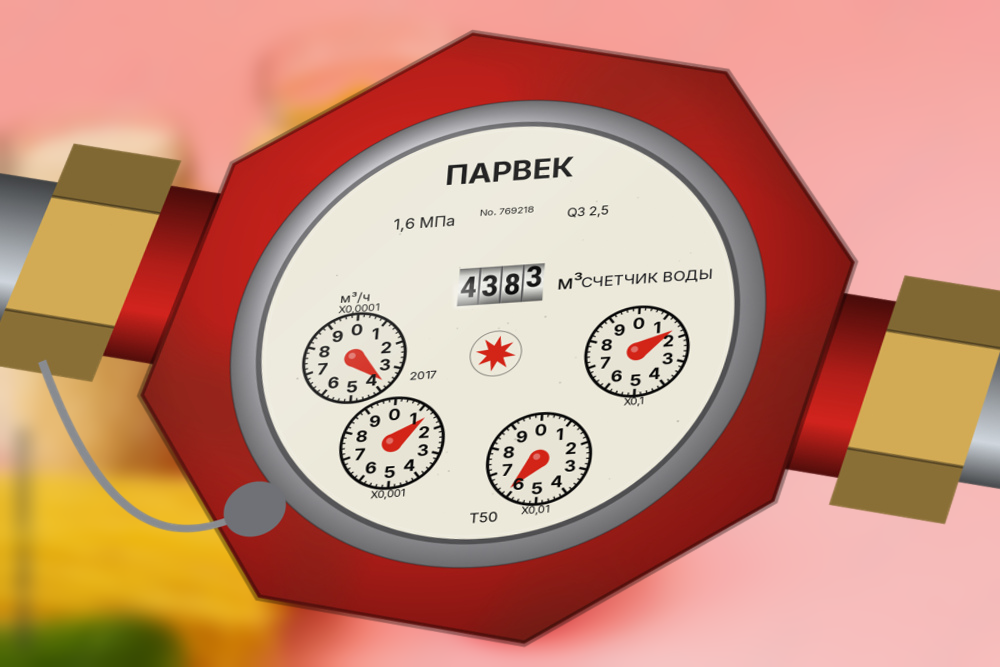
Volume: {"value": 4383.1613, "unit": "m³"}
